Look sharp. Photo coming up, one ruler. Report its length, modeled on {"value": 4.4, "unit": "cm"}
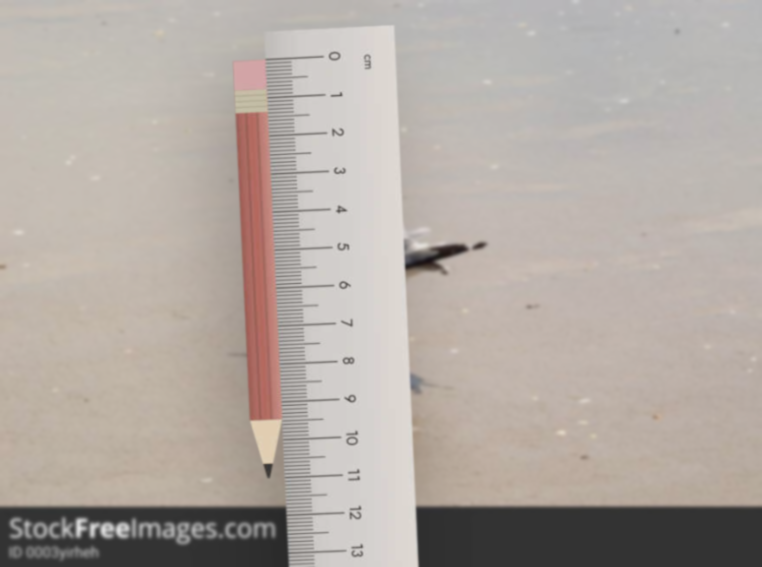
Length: {"value": 11, "unit": "cm"}
